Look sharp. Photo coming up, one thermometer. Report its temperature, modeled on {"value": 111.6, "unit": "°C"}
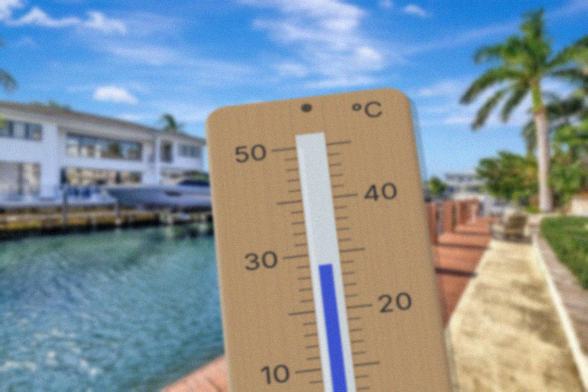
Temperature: {"value": 28, "unit": "°C"}
